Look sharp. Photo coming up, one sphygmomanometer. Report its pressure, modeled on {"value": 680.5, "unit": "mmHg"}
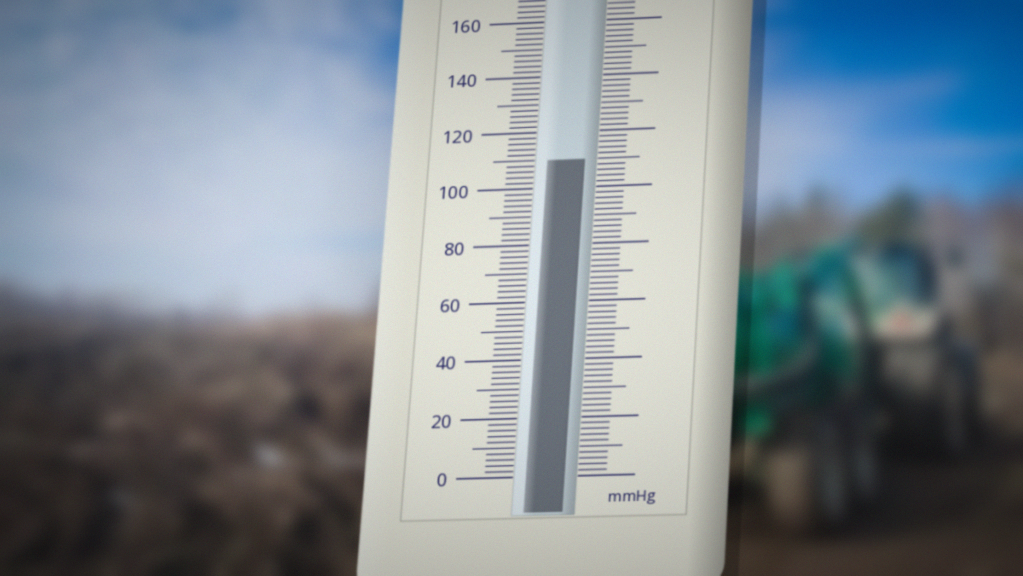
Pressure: {"value": 110, "unit": "mmHg"}
